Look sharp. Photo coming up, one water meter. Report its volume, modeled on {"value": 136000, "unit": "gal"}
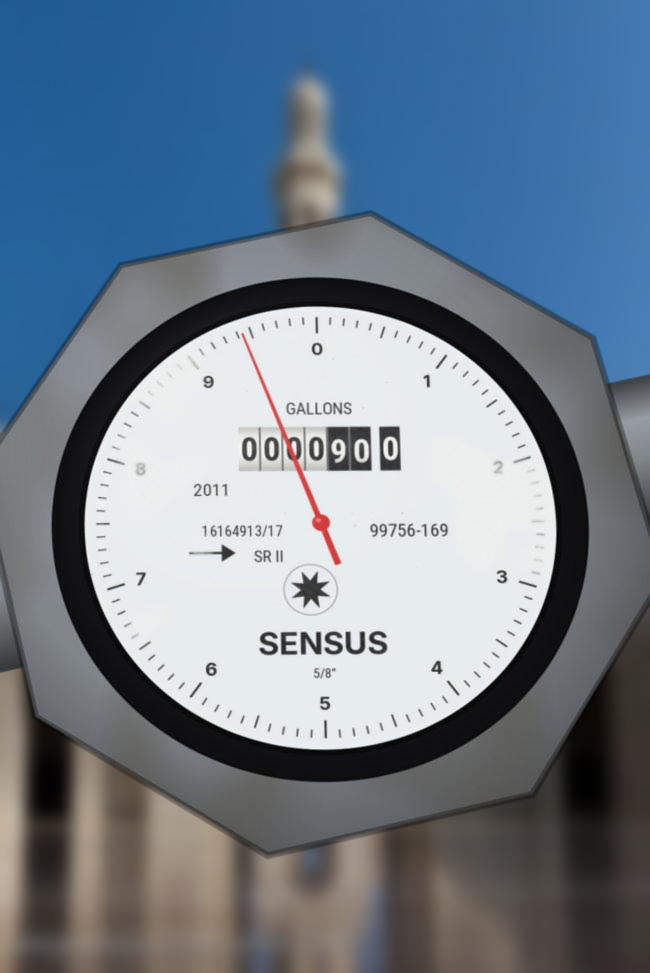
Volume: {"value": 899.4, "unit": "gal"}
